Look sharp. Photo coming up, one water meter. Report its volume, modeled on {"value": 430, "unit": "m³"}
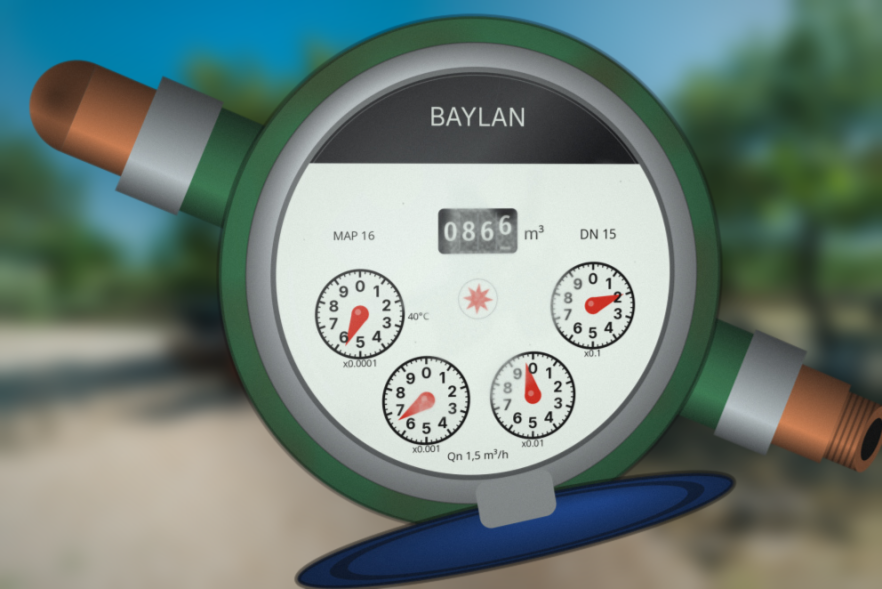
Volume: {"value": 866.1965, "unit": "m³"}
